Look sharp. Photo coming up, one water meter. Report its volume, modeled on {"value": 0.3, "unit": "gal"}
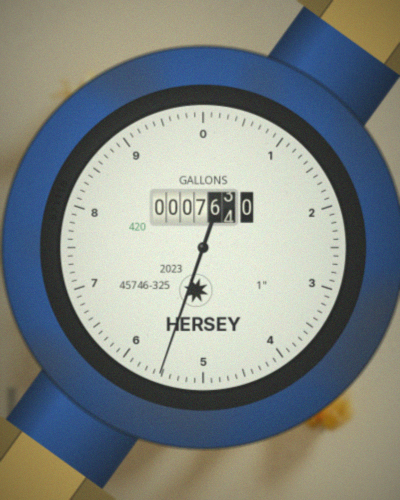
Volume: {"value": 7635.5, "unit": "gal"}
